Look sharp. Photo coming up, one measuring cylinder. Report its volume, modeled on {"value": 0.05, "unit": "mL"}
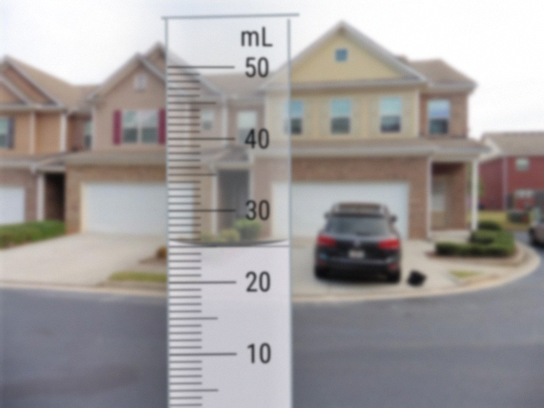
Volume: {"value": 25, "unit": "mL"}
